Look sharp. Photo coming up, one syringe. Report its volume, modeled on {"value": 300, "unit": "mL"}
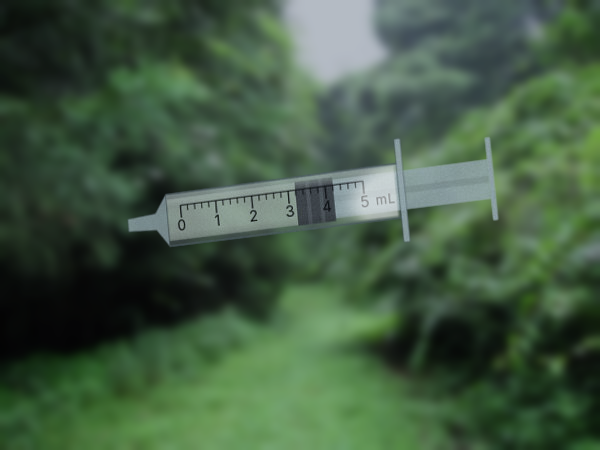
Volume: {"value": 3.2, "unit": "mL"}
